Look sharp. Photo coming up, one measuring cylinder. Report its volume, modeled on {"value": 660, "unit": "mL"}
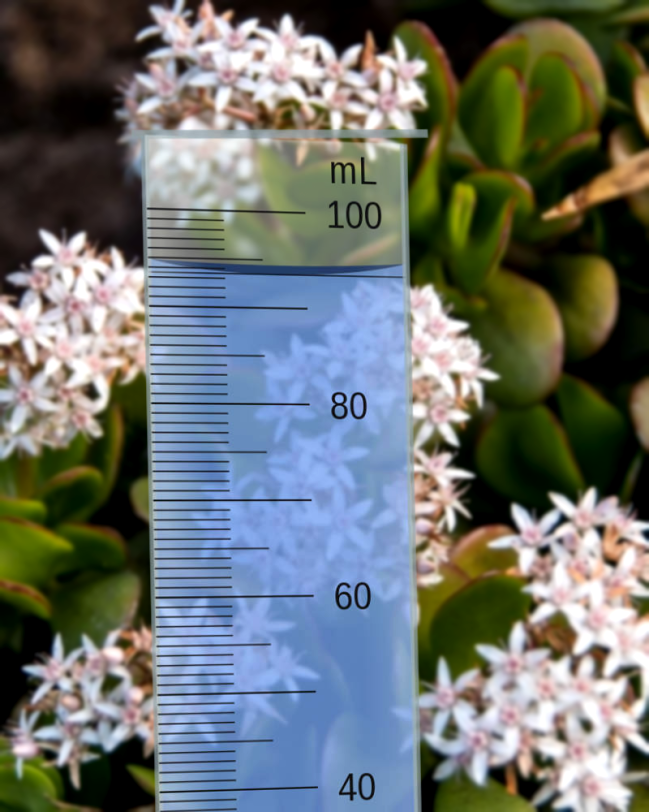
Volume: {"value": 93.5, "unit": "mL"}
